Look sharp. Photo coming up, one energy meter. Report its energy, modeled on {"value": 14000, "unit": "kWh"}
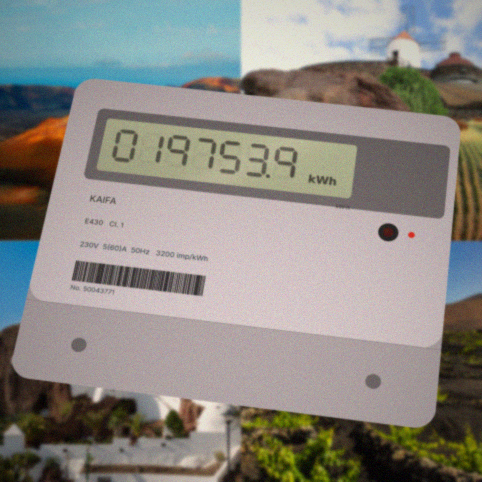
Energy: {"value": 19753.9, "unit": "kWh"}
